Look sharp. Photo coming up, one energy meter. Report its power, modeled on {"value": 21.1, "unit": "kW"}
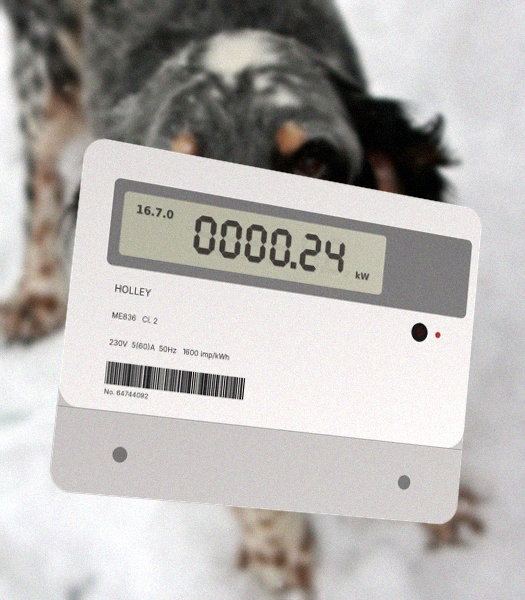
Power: {"value": 0.24, "unit": "kW"}
